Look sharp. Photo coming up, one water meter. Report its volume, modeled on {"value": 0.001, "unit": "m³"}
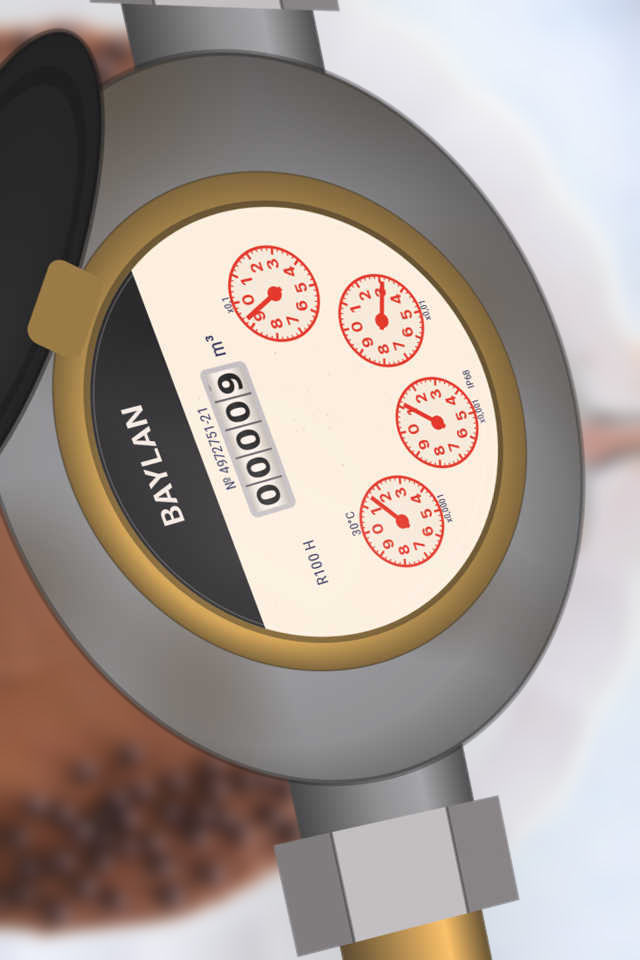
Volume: {"value": 8.9311, "unit": "m³"}
